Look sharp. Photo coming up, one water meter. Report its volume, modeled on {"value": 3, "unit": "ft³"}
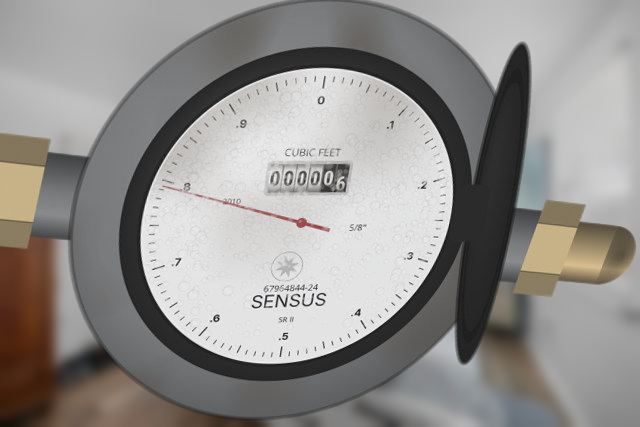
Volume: {"value": 5.79, "unit": "ft³"}
